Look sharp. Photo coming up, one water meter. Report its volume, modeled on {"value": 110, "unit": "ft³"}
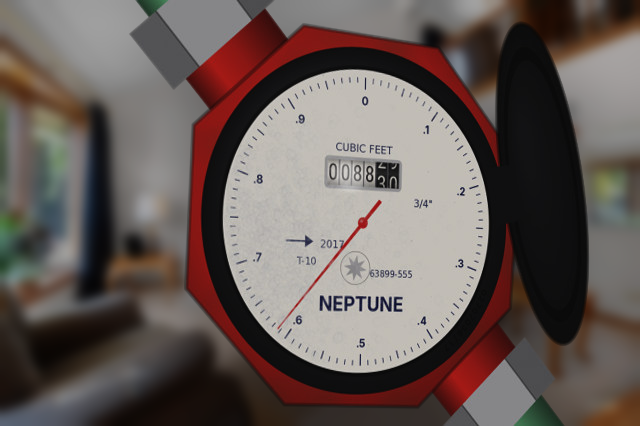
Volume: {"value": 8829.61, "unit": "ft³"}
